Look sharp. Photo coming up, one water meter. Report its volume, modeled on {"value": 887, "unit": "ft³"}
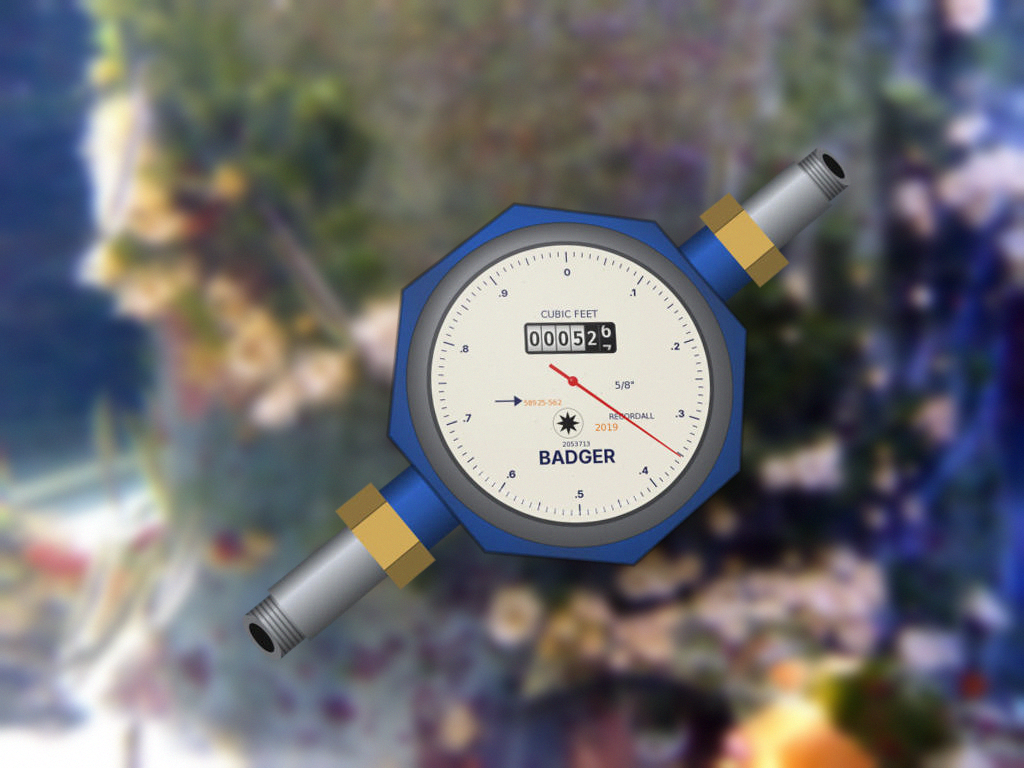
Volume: {"value": 526.35, "unit": "ft³"}
